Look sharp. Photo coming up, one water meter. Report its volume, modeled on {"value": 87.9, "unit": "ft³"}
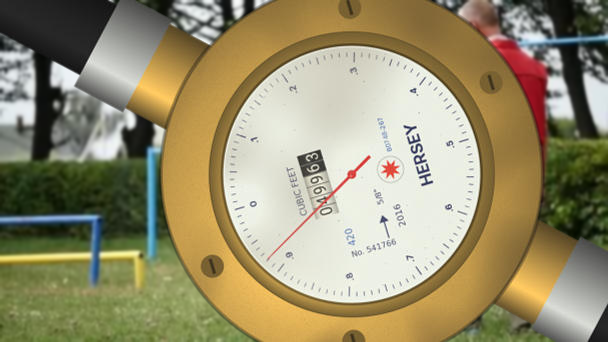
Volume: {"value": 49962.92, "unit": "ft³"}
